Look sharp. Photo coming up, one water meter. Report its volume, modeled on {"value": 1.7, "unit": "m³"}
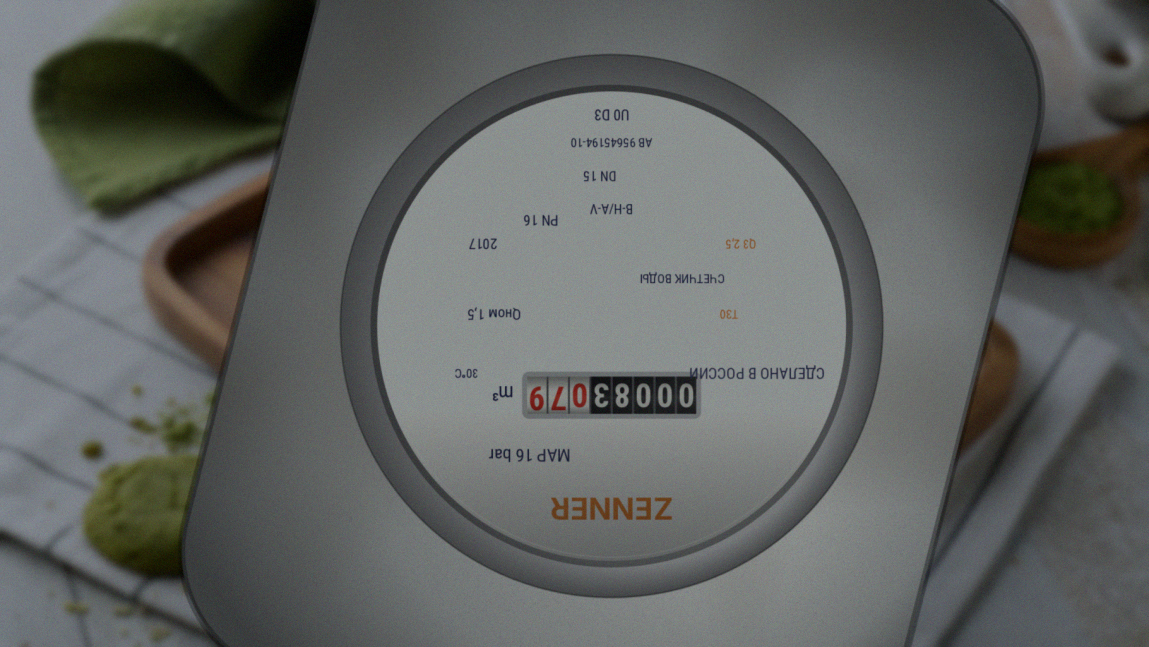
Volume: {"value": 83.079, "unit": "m³"}
